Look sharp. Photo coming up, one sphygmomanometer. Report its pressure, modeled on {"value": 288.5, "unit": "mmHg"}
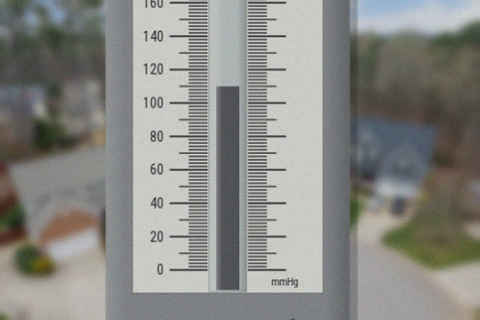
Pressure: {"value": 110, "unit": "mmHg"}
